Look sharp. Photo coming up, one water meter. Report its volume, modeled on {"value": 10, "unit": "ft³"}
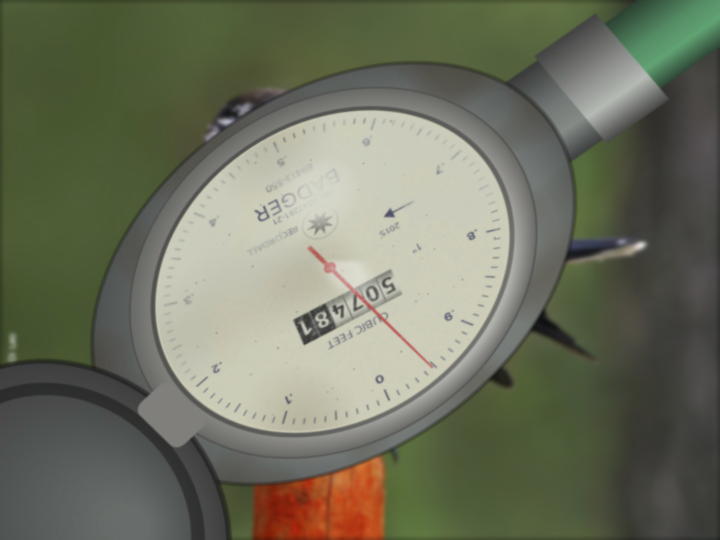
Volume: {"value": 507480.95, "unit": "ft³"}
